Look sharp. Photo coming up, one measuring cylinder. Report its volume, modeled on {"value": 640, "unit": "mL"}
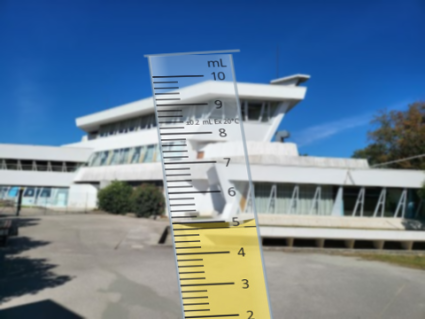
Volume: {"value": 4.8, "unit": "mL"}
